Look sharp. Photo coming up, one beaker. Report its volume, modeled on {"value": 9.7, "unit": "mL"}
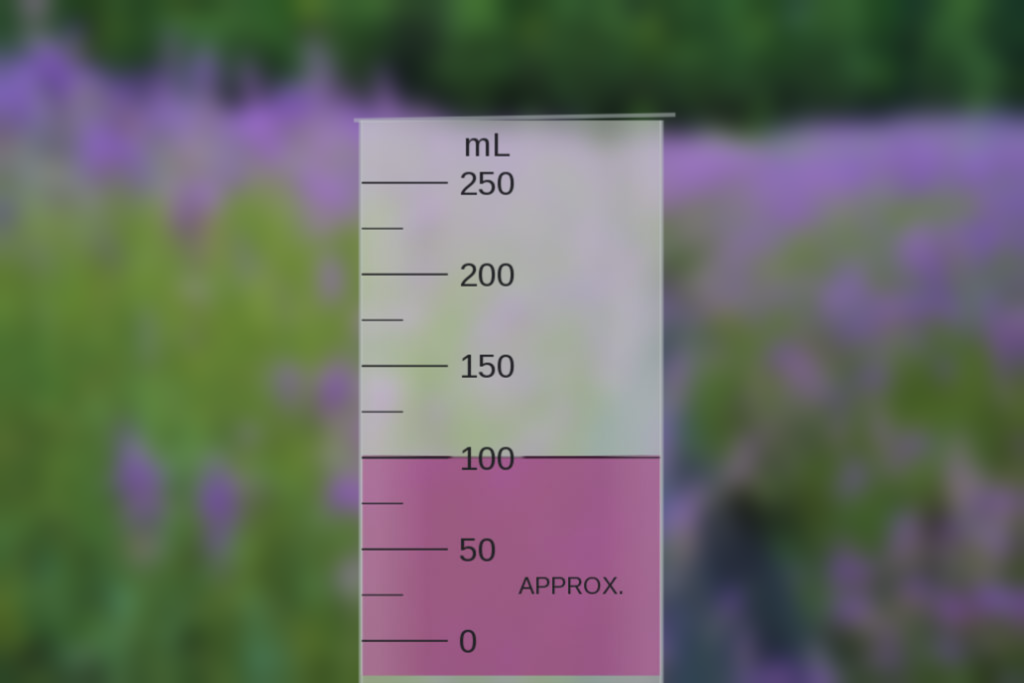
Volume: {"value": 100, "unit": "mL"}
